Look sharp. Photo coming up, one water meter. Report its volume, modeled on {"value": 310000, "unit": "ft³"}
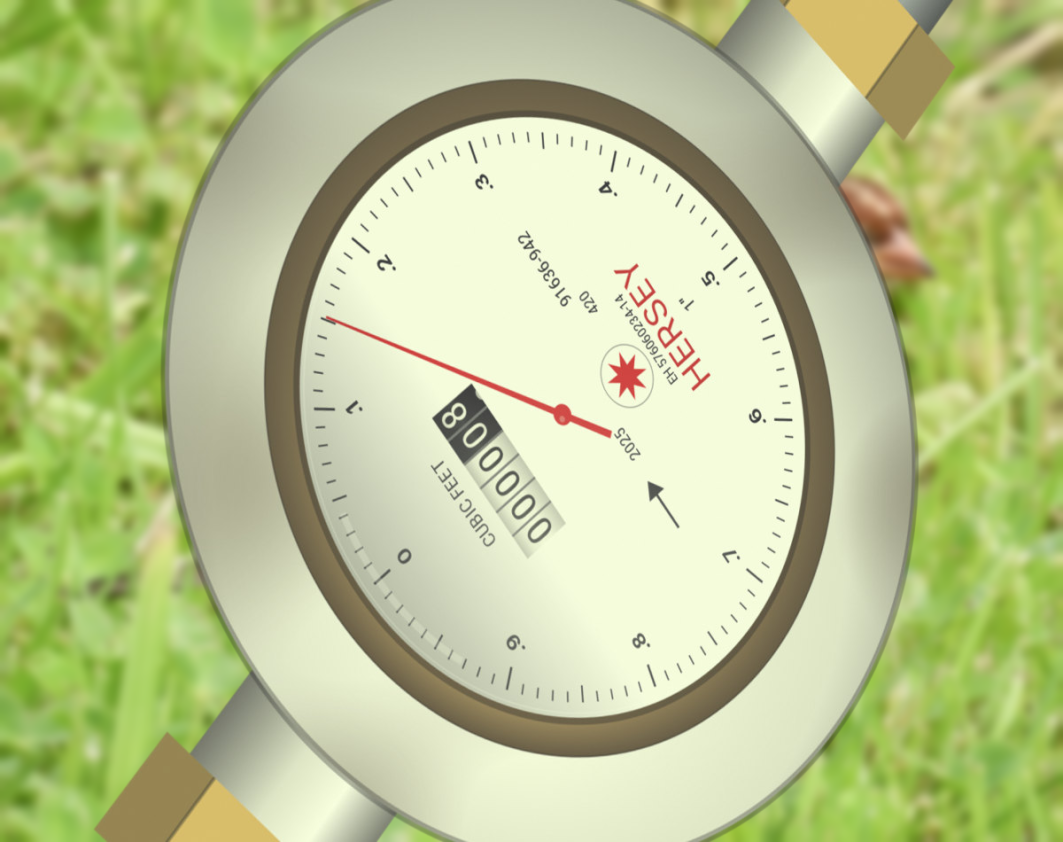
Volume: {"value": 8.15, "unit": "ft³"}
